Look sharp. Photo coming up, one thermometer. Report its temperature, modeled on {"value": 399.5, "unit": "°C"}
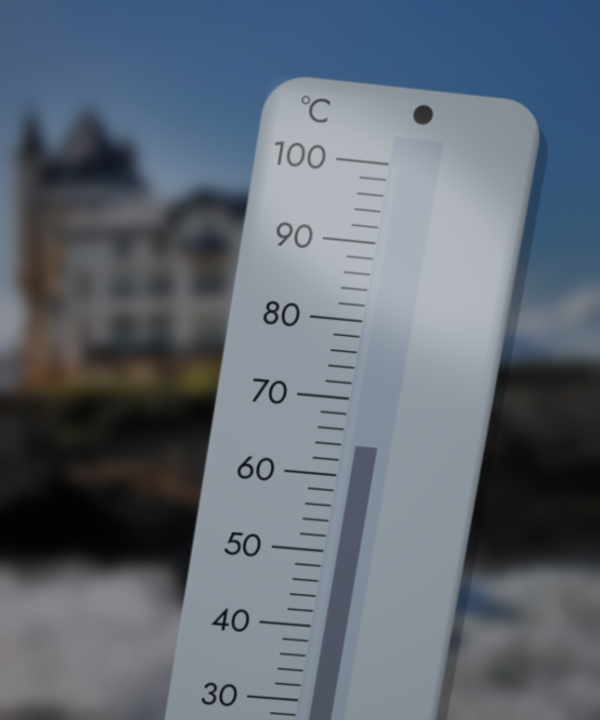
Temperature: {"value": 64, "unit": "°C"}
